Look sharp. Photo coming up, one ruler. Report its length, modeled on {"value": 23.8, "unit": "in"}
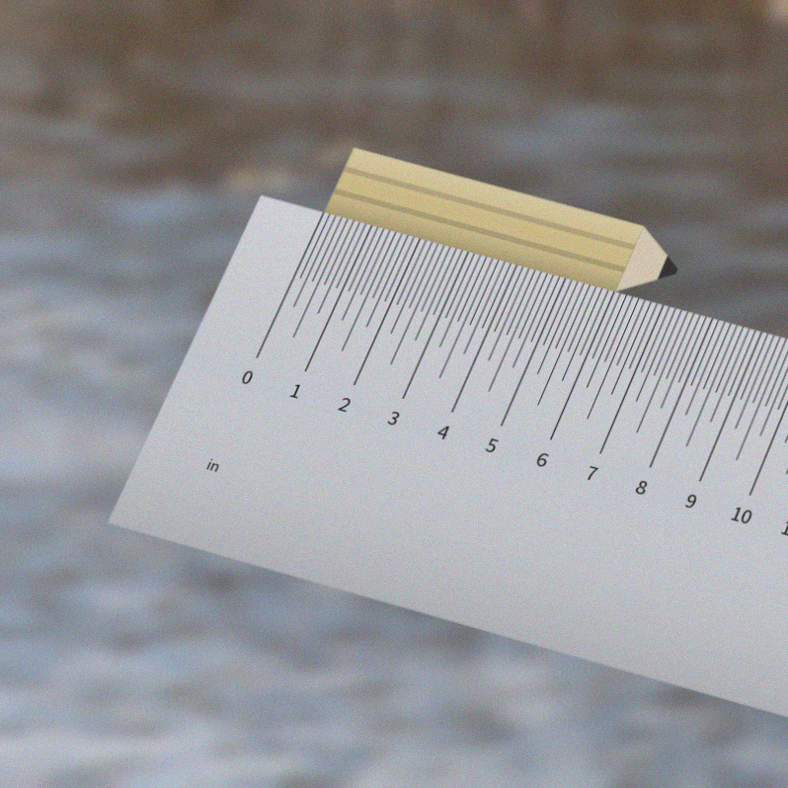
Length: {"value": 7, "unit": "in"}
